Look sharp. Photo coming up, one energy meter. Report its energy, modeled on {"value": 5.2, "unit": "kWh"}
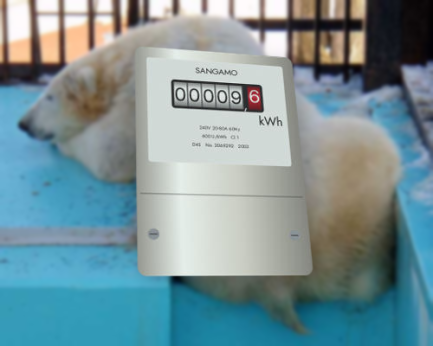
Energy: {"value": 9.6, "unit": "kWh"}
